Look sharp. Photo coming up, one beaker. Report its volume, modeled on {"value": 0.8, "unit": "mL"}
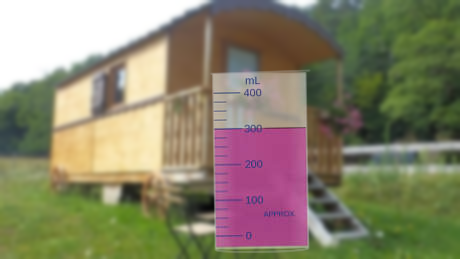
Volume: {"value": 300, "unit": "mL"}
